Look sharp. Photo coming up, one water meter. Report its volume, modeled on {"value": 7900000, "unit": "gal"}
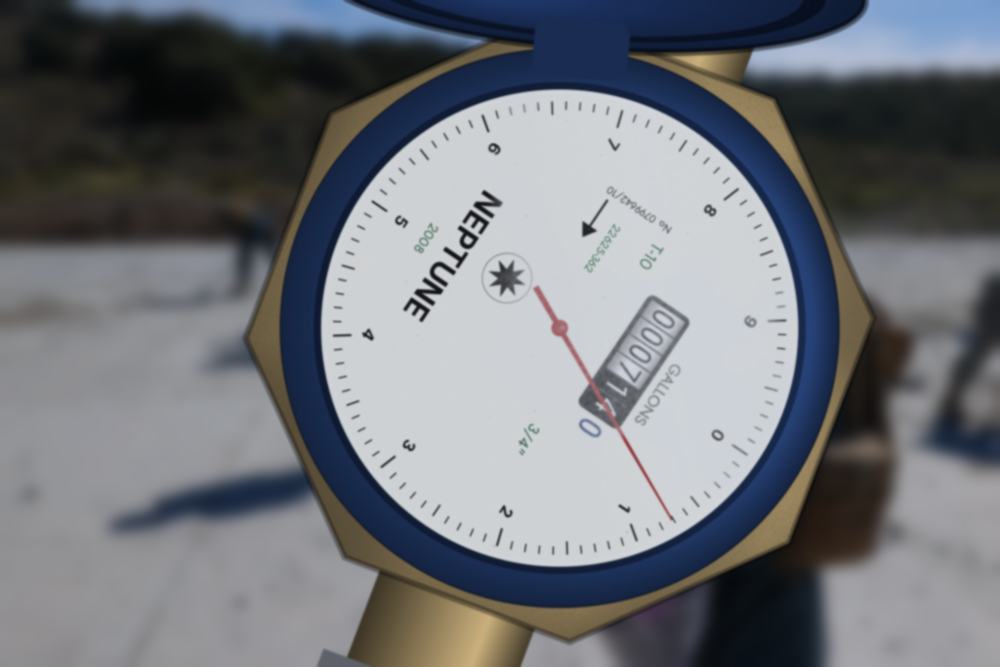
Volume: {"value": 7140.7, "unit": "gal"}
